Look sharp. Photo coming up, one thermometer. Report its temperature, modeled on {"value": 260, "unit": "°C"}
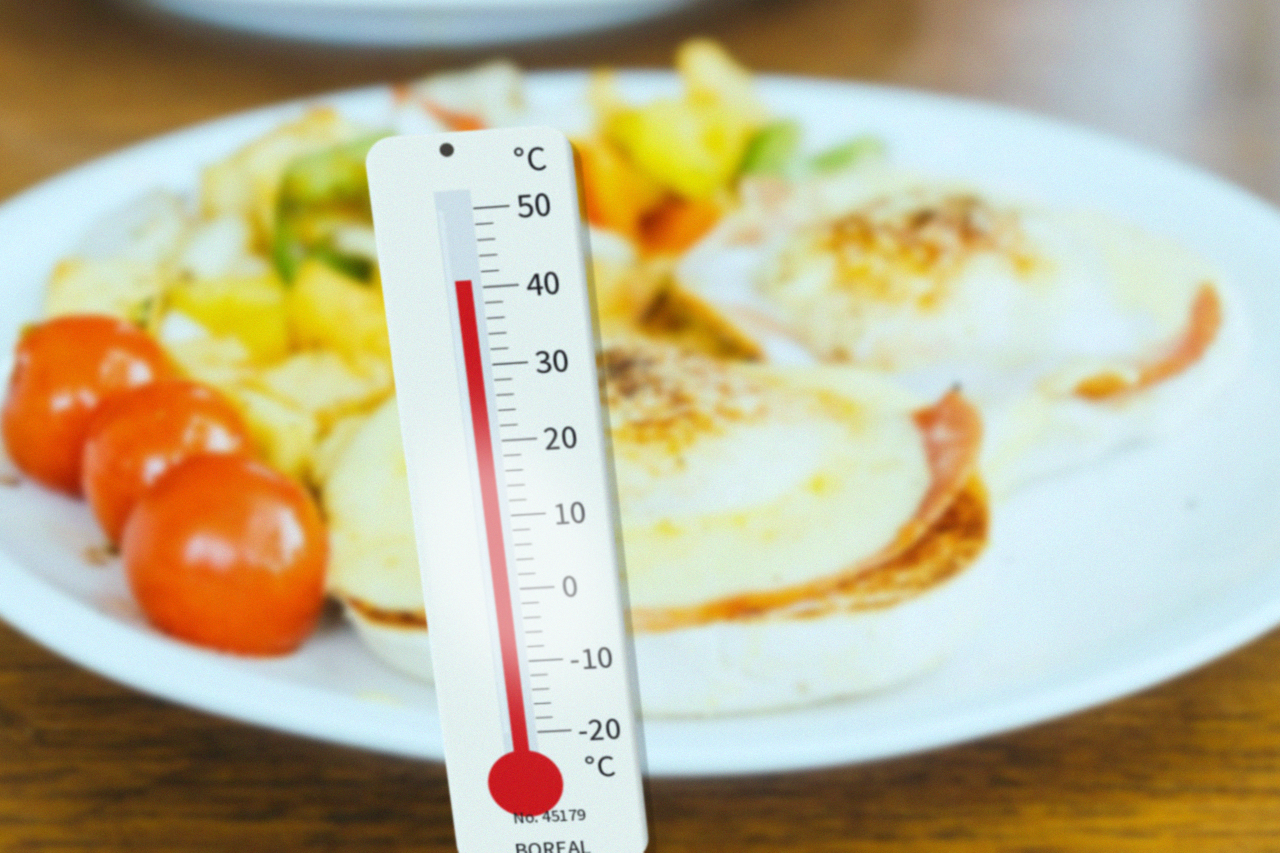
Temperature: {"value": 41, "unit": "°C"}
